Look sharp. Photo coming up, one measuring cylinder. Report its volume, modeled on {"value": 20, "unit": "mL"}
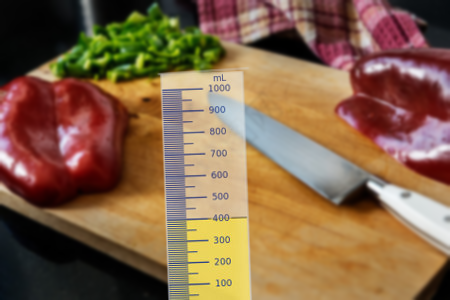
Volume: {"value": 400, "unit": "mL"}
